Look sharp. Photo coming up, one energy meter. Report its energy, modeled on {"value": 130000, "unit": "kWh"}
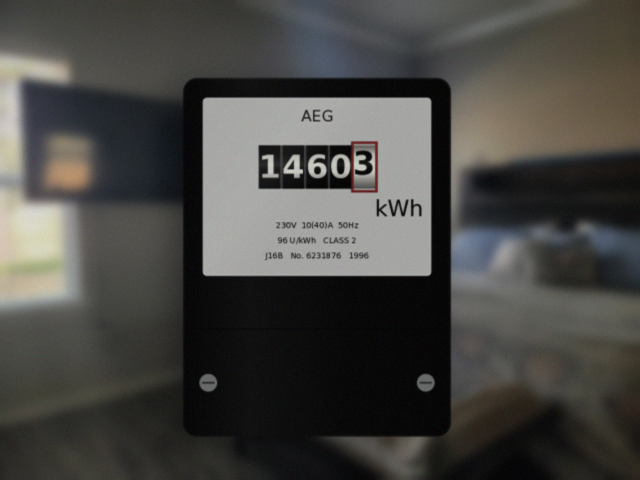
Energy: {"value": 1460.3, "unit": "kWh"}
